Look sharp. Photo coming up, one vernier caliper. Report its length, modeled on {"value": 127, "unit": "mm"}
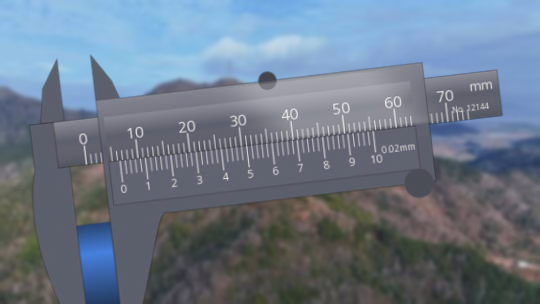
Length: {"value": 6.5, "unit": "mm"}
